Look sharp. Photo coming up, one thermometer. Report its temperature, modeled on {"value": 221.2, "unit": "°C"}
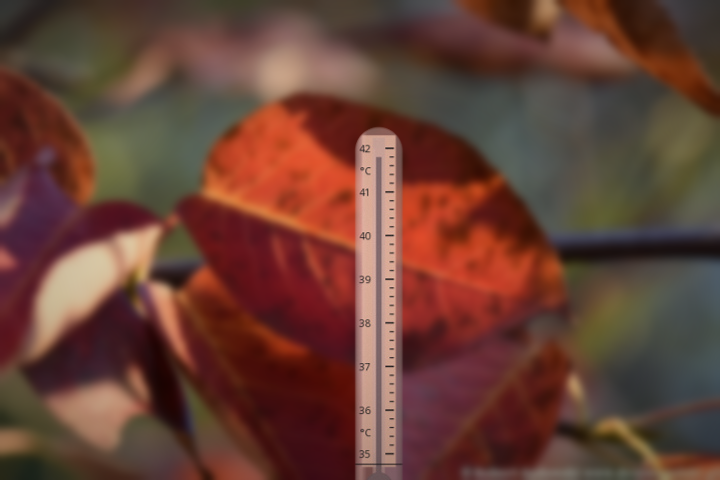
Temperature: {"value": 41.8, "unit": "°C"}
